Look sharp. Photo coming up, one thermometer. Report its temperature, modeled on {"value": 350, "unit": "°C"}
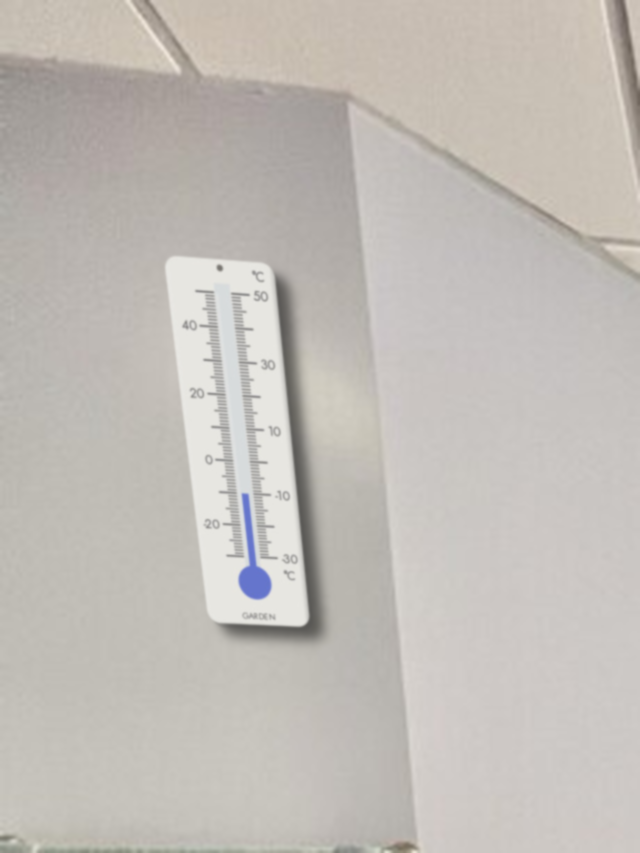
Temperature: {"value": -10, "unit": "°C"}
